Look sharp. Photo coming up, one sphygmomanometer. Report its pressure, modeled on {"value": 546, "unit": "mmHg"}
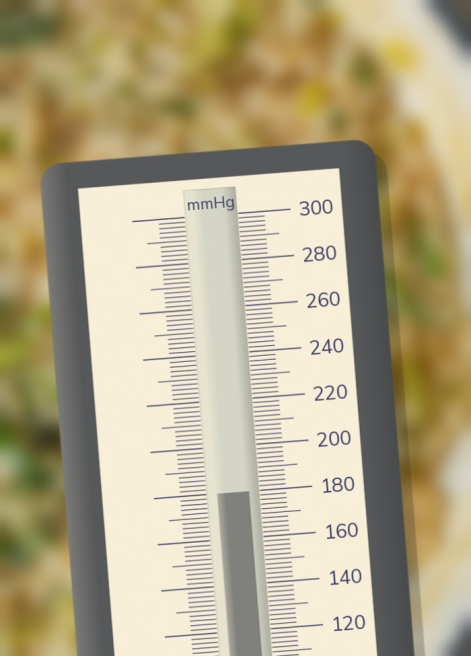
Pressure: {"value": 180, "unit": "mmHg"}
